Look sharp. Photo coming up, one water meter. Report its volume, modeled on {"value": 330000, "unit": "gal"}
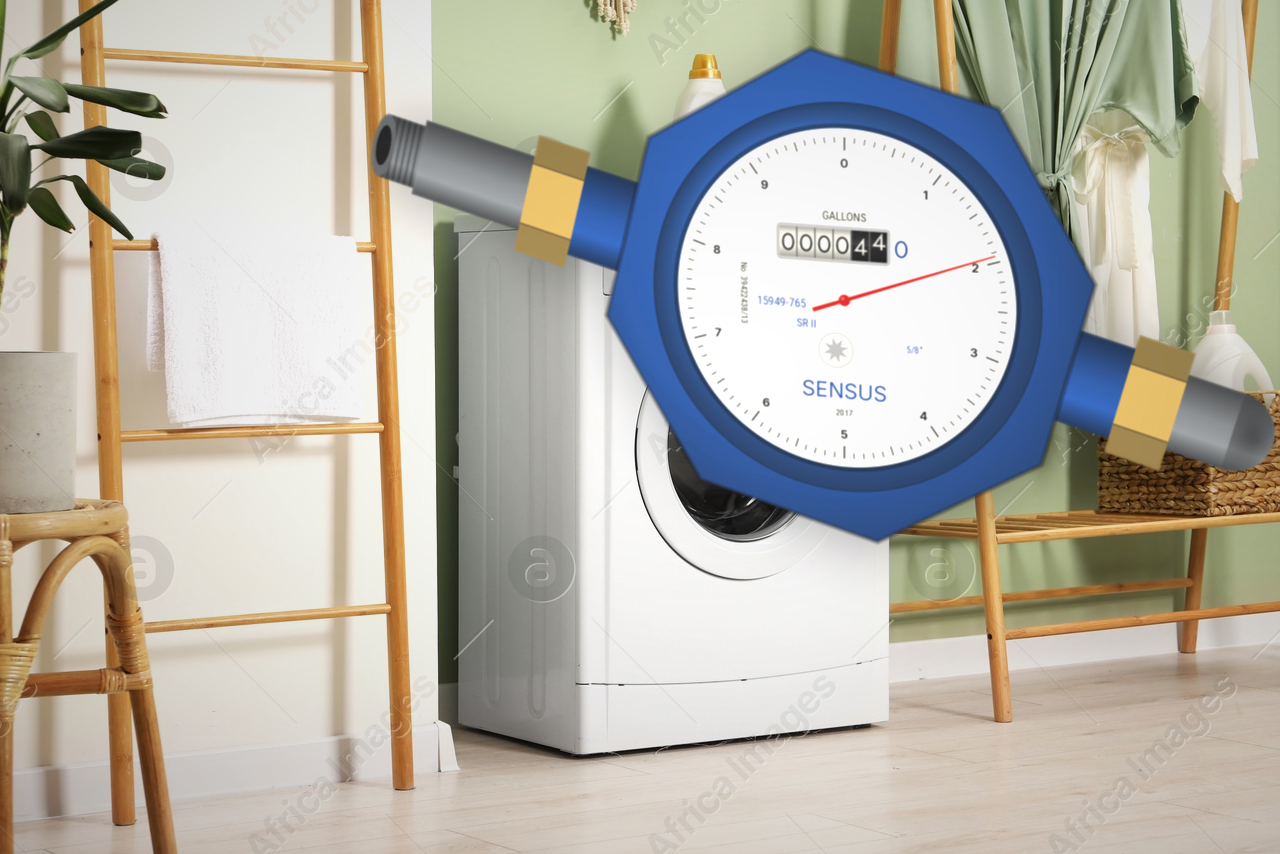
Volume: {"value": 441.9, "unit": "gal"}
